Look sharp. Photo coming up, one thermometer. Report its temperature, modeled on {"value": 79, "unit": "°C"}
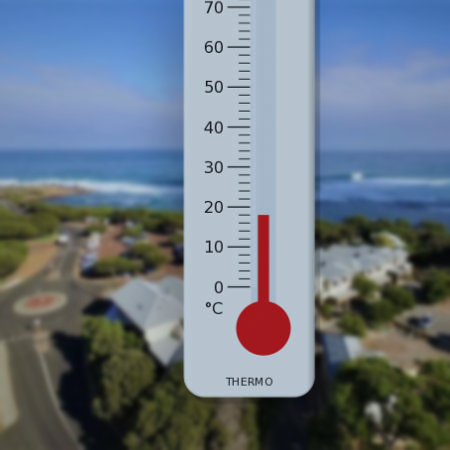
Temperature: {"value": 18, "unit": "°C"}
